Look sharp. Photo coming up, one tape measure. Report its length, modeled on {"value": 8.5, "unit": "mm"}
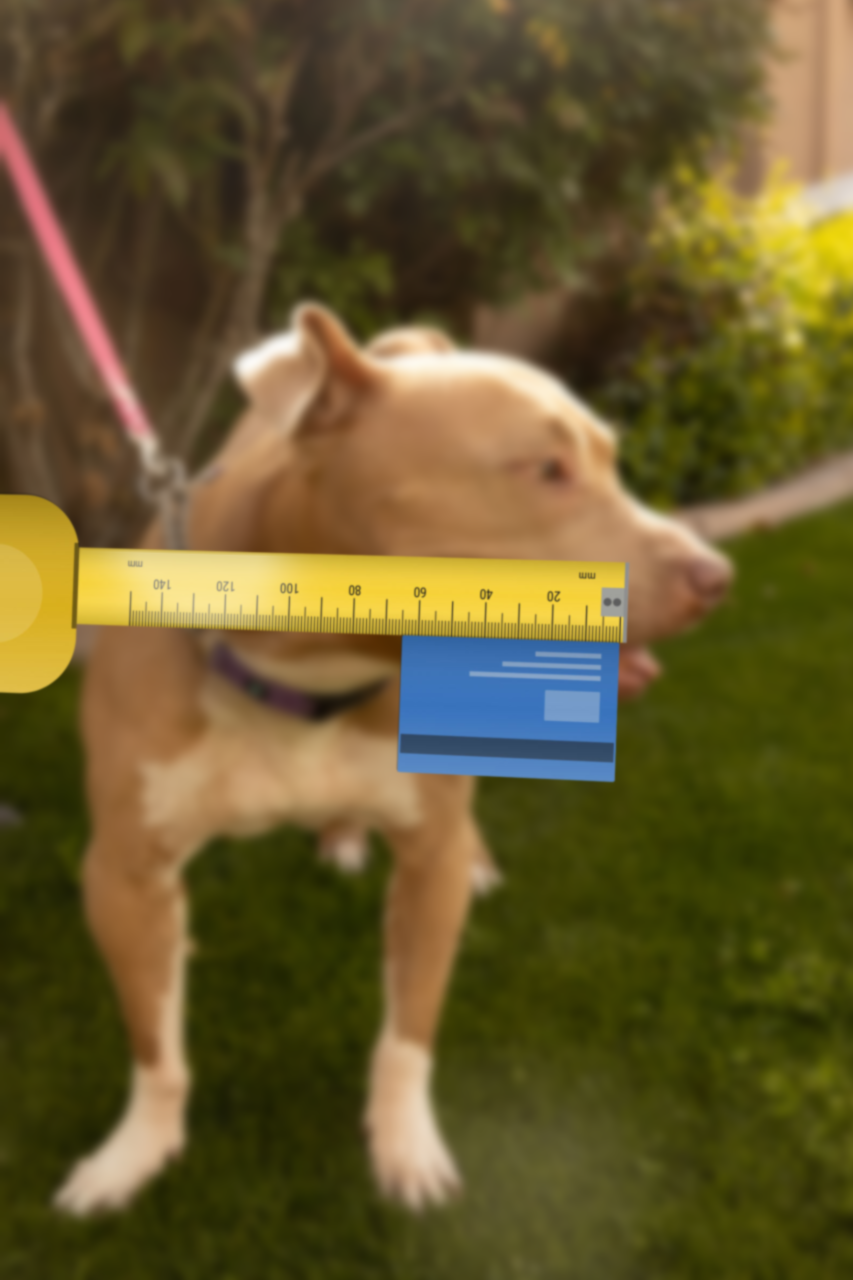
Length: {"value": 65, "unit": "mm"}
